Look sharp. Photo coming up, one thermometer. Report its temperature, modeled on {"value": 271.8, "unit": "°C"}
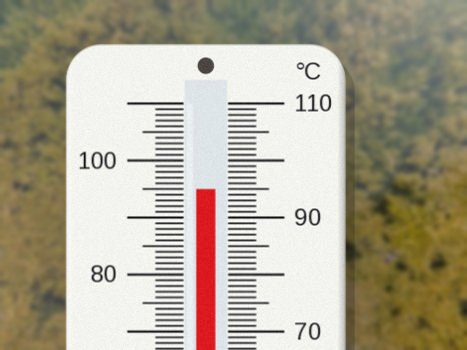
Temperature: {"value": 95, "unit": "°C"}
